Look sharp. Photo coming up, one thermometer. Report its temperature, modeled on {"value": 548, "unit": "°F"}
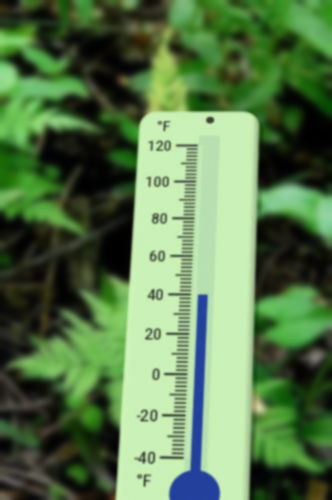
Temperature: {"value": 40, "unit": "°F"}
